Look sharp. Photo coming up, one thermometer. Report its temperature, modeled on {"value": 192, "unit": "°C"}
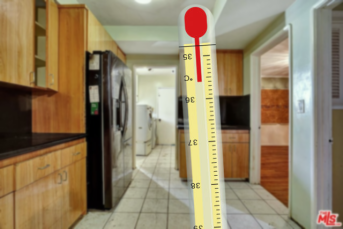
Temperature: {"value": 35.6, "unit": "°C"}
